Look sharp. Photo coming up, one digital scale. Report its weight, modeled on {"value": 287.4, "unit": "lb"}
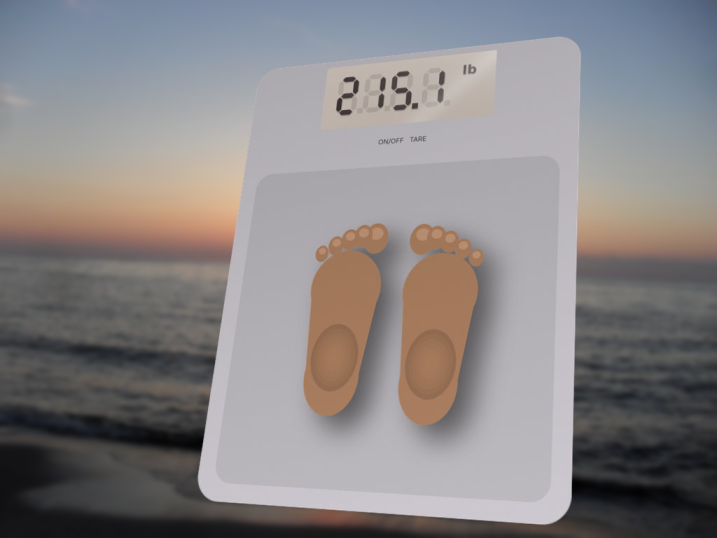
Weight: {"value": 215.1, "unit": "lb"}
